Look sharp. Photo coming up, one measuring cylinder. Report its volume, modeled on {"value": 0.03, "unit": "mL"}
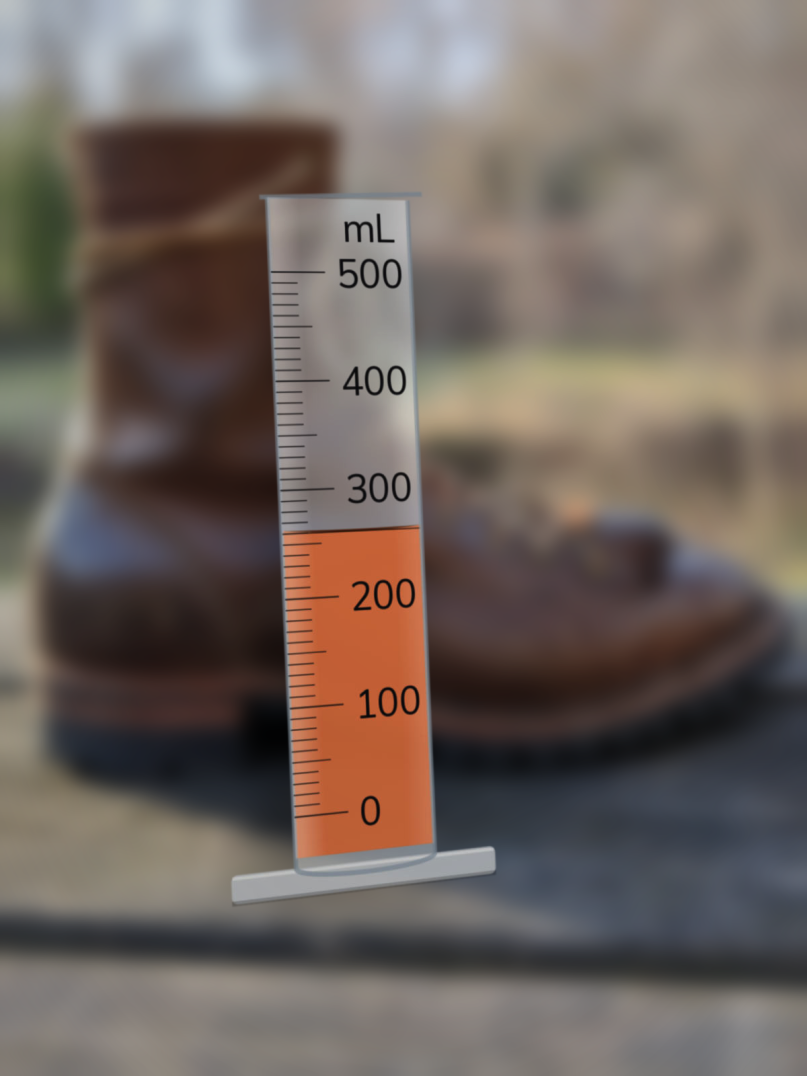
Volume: {"value": 260, "unit": "mL"}
